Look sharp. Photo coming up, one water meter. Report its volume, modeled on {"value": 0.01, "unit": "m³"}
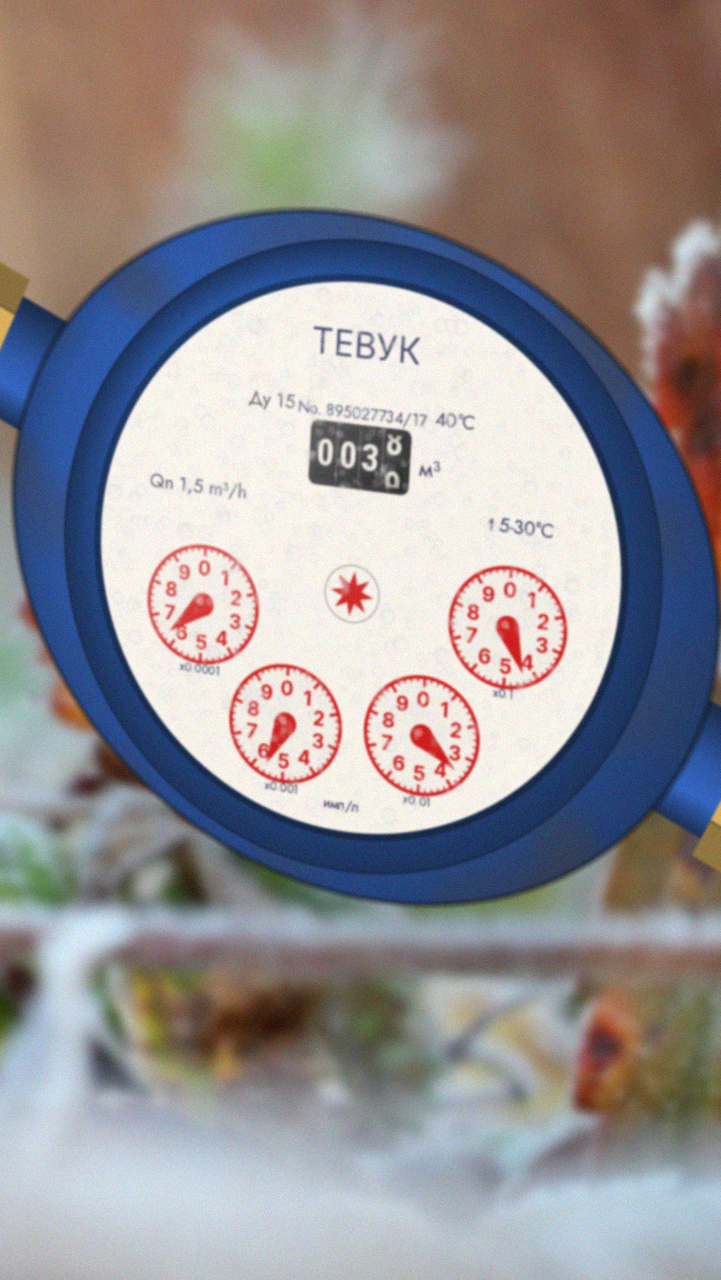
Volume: {"value": 38.4356, "unit": "m³"}
